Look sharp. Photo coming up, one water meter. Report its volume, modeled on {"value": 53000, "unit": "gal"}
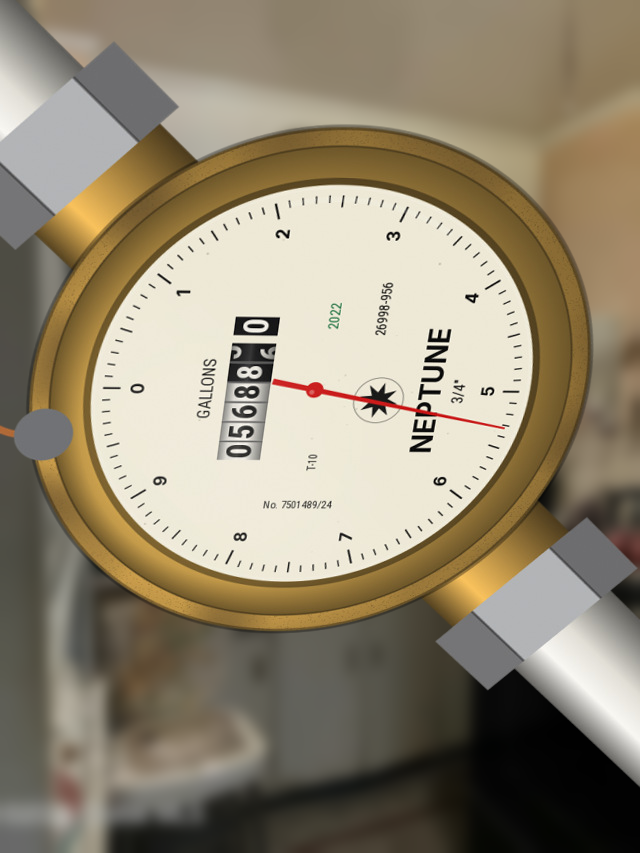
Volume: {"value": 568855.3, "unit": "gal"}
